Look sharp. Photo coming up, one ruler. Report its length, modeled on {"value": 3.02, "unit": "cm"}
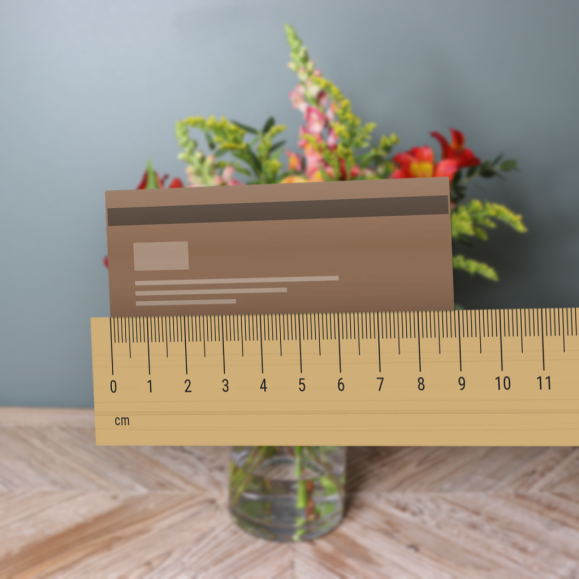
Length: {"value": 8.9, "unit": "cm"}
